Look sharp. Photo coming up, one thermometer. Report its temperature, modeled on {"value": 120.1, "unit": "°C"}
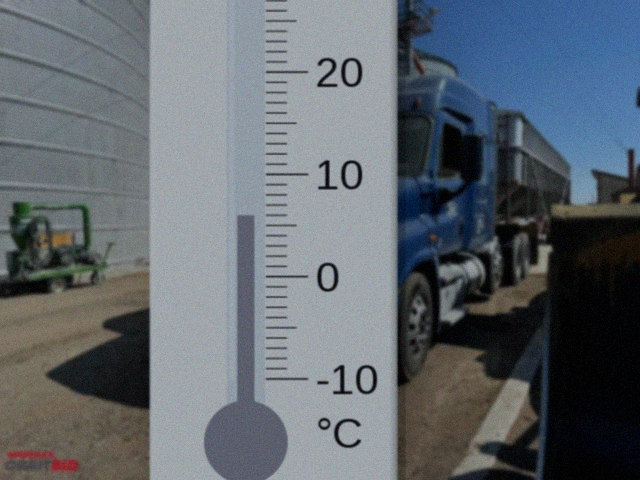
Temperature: {"value": 6, "unit": "°C"}
